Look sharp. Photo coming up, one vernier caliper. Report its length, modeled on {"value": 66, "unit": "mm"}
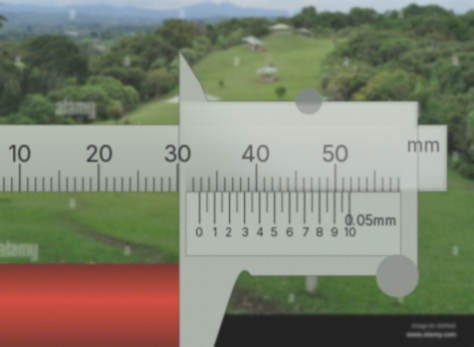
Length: {"value": 32.8, "unit": "mm"}
